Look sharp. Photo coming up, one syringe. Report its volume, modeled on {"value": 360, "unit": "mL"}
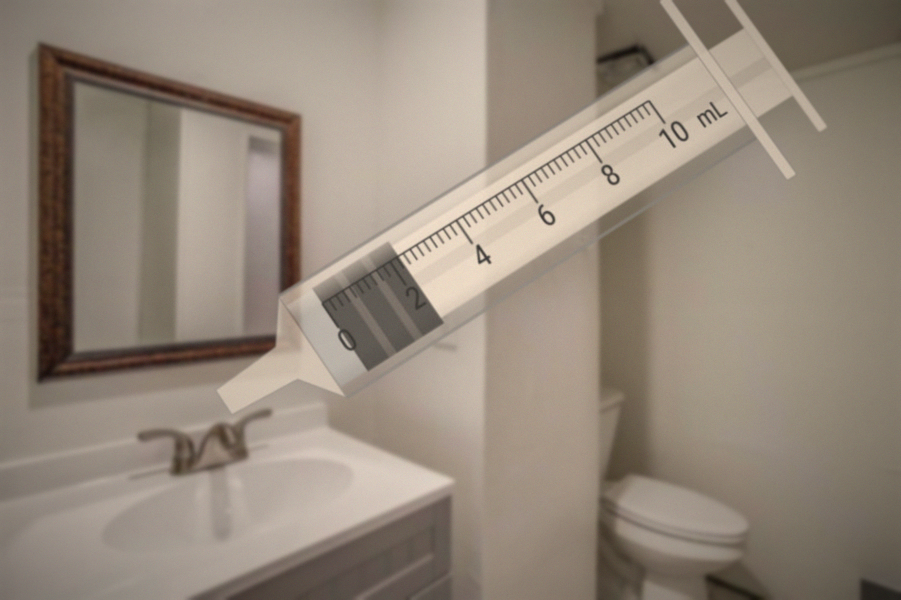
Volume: {"value": 0, "unit": "mL"}
